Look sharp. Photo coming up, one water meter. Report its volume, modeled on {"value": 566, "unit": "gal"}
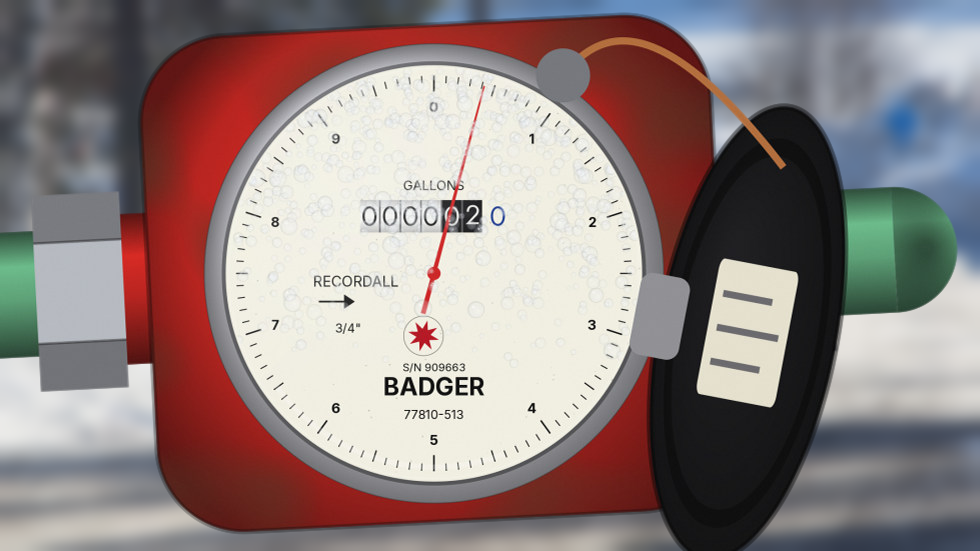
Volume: {"value": 20.4, "unit": "gal"}
